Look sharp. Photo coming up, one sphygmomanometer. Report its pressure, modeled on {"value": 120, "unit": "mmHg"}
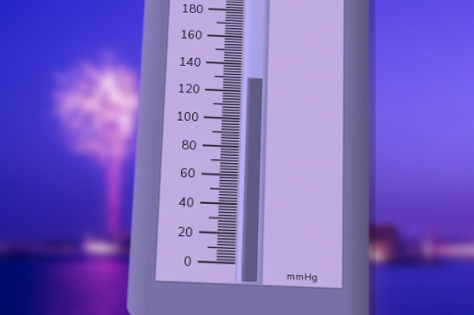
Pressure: {"value": 130, "unit": "mmHg"}
